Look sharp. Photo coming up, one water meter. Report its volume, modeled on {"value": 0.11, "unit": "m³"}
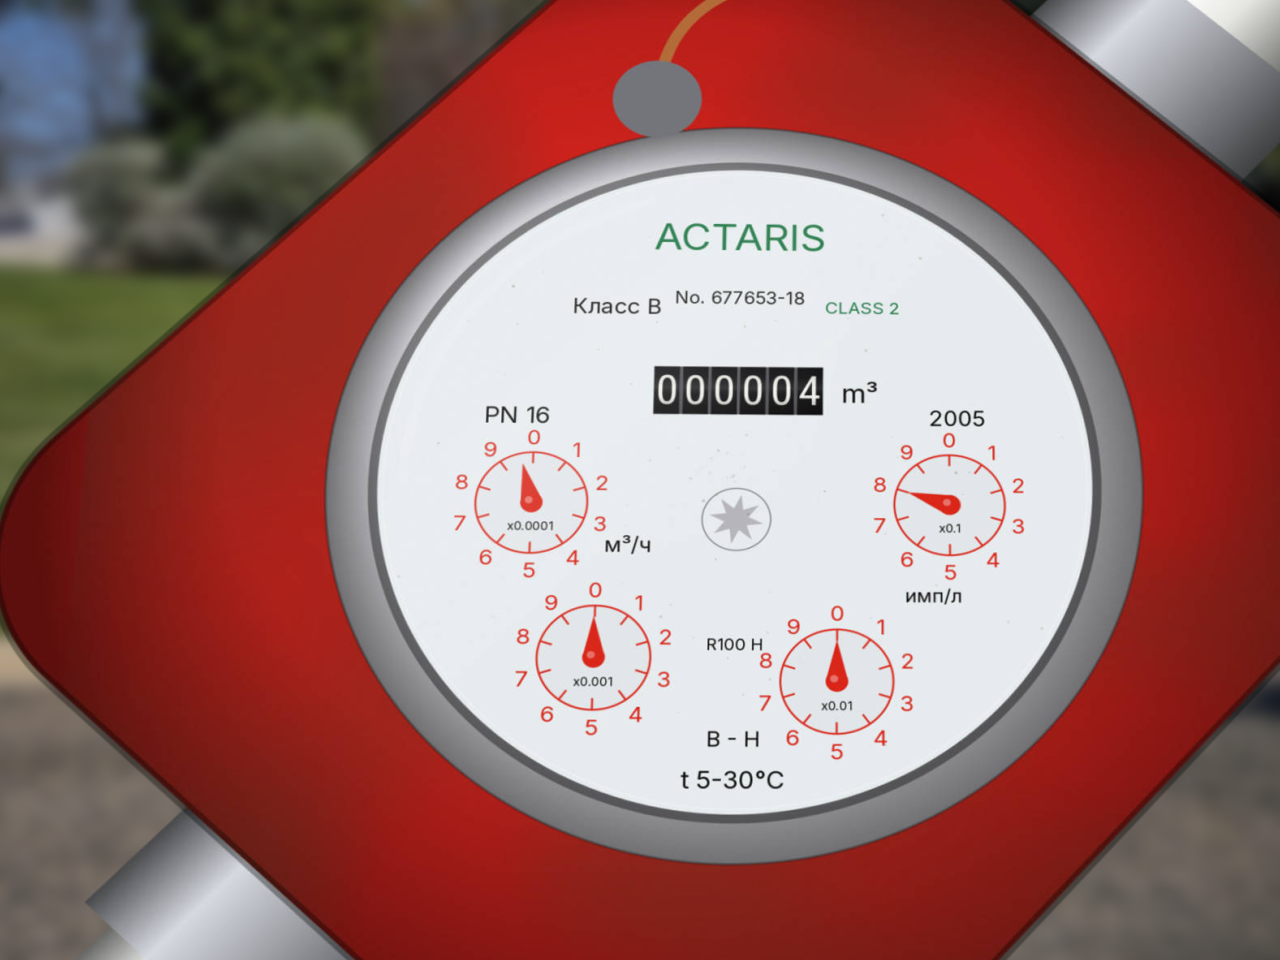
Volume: {"value": 4.7999, "unit": "m³"}
